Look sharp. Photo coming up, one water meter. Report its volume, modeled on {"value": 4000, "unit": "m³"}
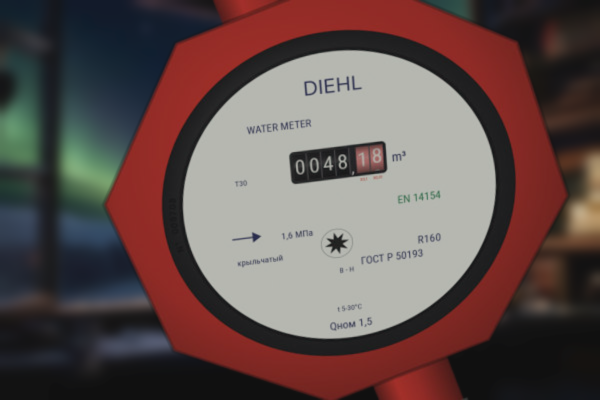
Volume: {"value": 48.18, "unit": "m³"}
